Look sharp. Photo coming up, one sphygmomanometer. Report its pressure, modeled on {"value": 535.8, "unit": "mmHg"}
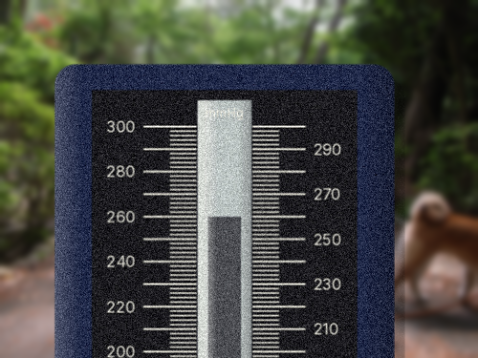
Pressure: {"value": 260, "unit": "mmHg"}
